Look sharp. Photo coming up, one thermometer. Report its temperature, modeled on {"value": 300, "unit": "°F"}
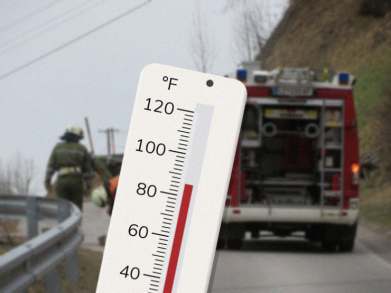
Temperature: {"value": 86, "unit": "°F"}
